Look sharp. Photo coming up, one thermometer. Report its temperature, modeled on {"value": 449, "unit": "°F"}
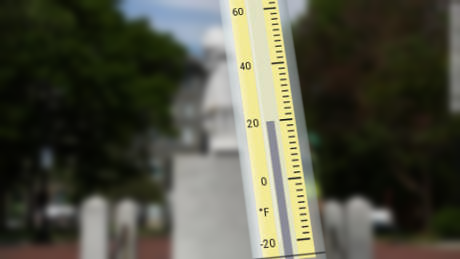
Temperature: {"value": 20, "unit": "°F"}
